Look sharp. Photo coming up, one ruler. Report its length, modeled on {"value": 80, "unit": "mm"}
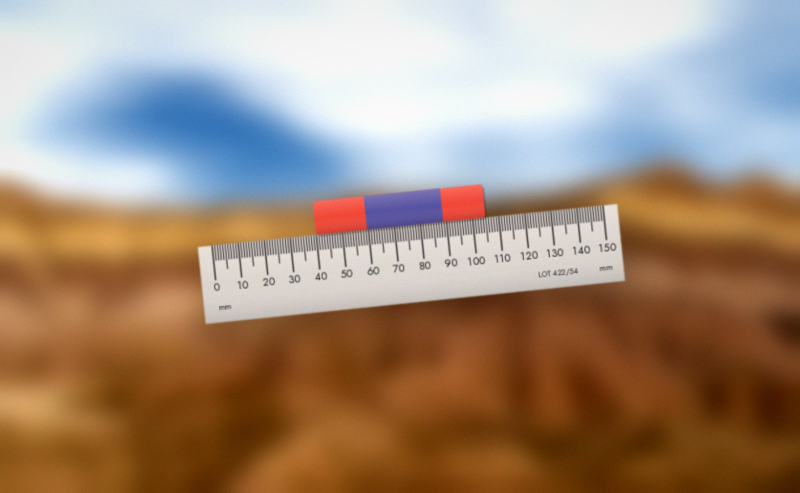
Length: {"value": 65, "unit": "mm"}
